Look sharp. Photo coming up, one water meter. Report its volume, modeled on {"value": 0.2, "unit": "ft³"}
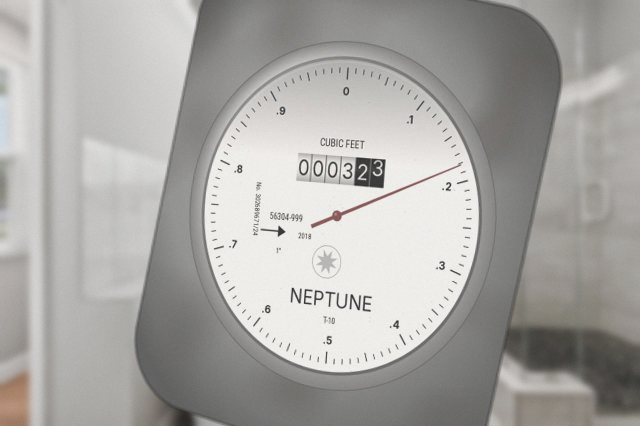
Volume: {"value": 323.18, "unit": "ft³"}
